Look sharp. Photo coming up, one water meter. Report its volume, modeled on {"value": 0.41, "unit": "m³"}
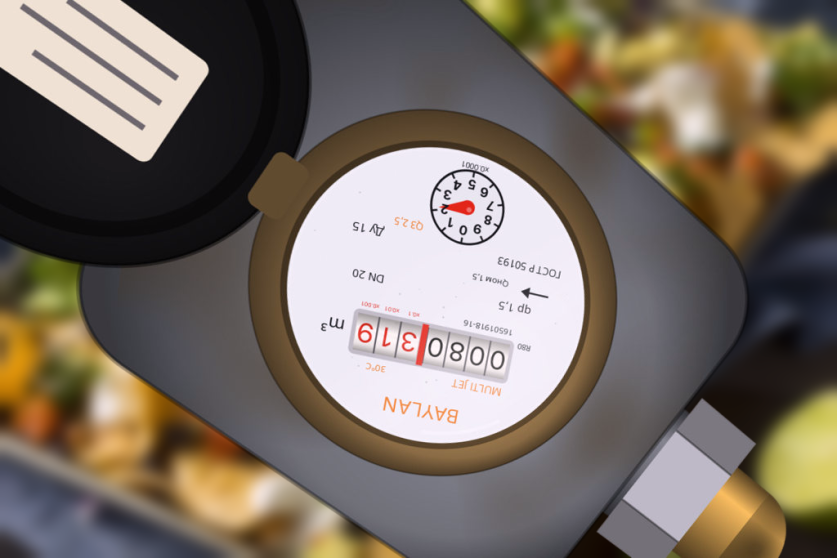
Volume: {"value": 80.3192, "unit": "m³"}
